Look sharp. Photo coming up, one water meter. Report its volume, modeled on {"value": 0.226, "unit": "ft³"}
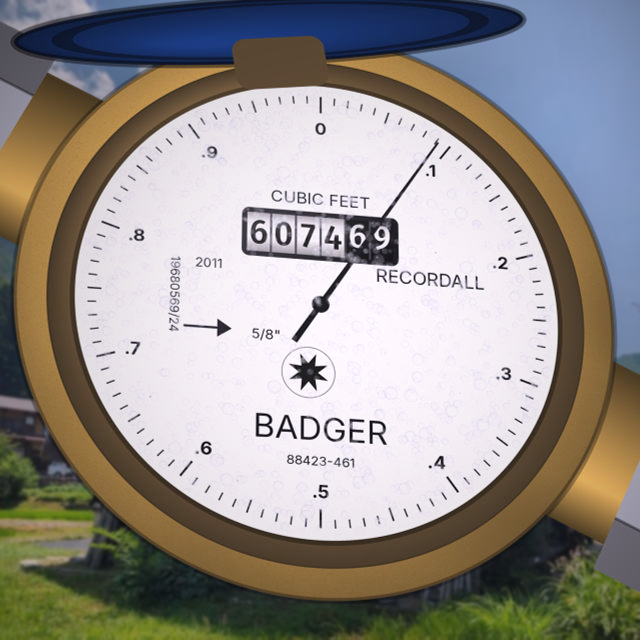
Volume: {"value": 607469.09, "unit": "ft³"}
